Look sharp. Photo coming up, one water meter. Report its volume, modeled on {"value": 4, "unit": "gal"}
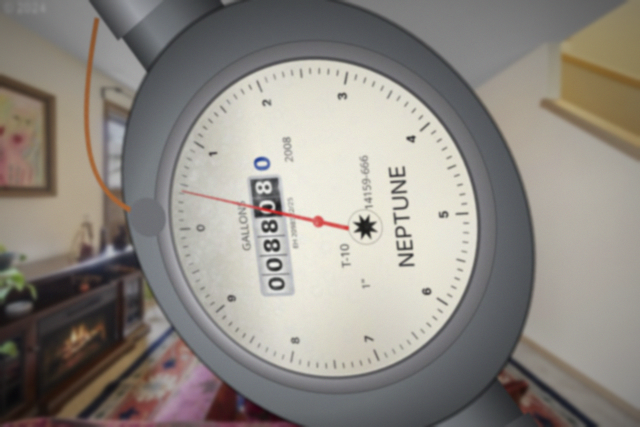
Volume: {"value": 88080.4, "unit": "gal"}
